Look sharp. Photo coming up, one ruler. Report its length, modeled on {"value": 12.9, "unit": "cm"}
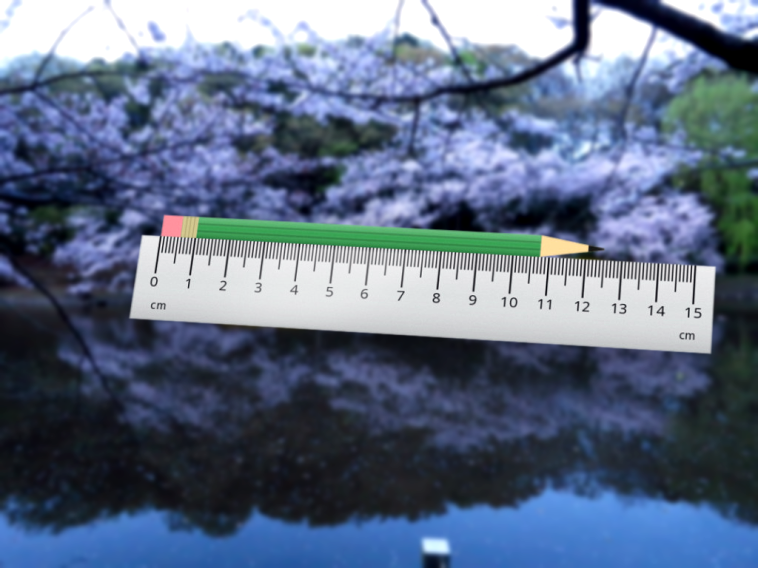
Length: {"value": 12.5, "unit": "cm"}
